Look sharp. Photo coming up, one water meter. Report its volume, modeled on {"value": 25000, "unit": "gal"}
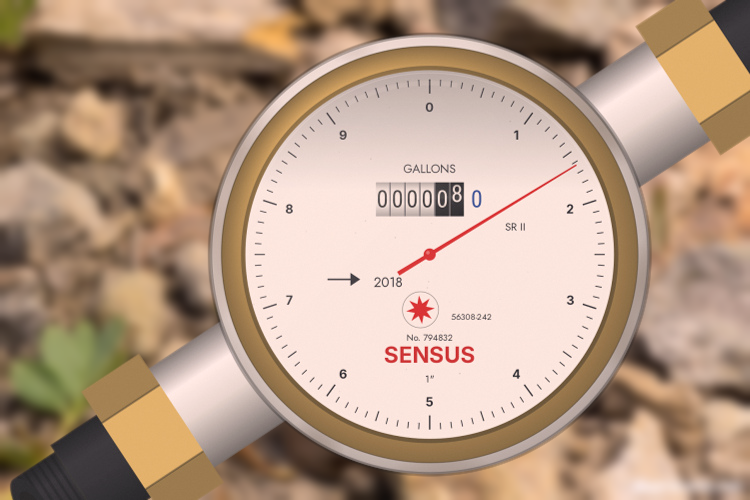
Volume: {"value": 81.6, "unit": "gal"}
